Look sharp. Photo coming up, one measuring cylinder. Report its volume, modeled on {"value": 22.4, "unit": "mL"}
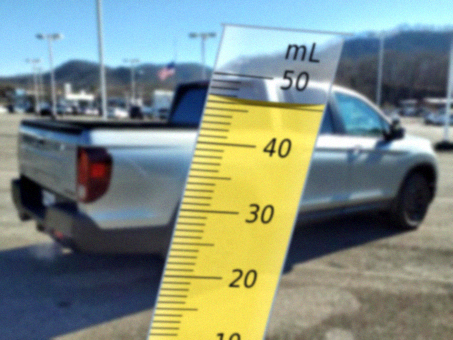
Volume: {"value": 46, "unit": "mL"}
